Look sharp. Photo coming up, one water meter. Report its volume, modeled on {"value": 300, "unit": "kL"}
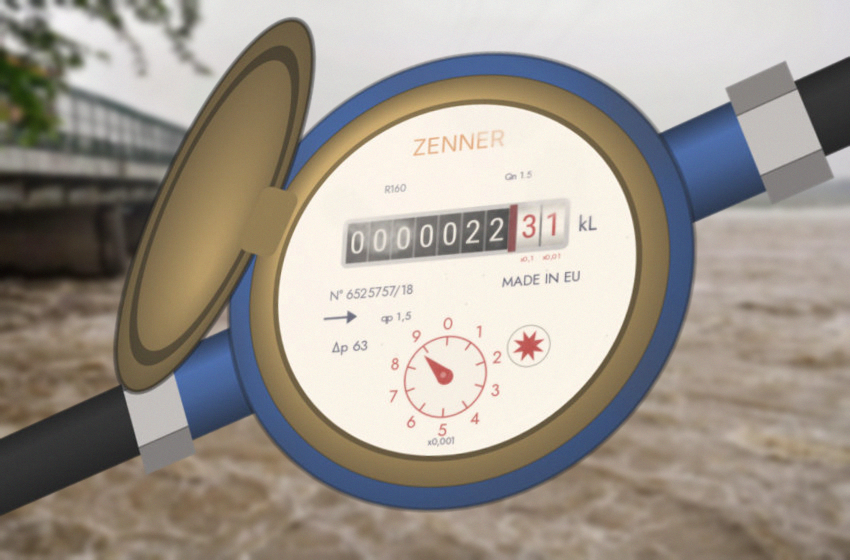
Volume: {"value": 22.318, "unit": "kL"}
